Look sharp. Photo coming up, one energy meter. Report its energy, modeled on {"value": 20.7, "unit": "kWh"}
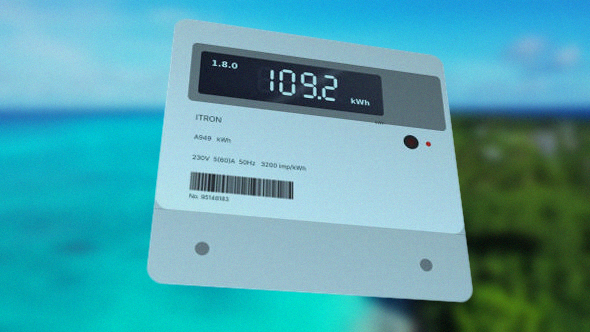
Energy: {"value": 109.2, "unit": "kWh"}
